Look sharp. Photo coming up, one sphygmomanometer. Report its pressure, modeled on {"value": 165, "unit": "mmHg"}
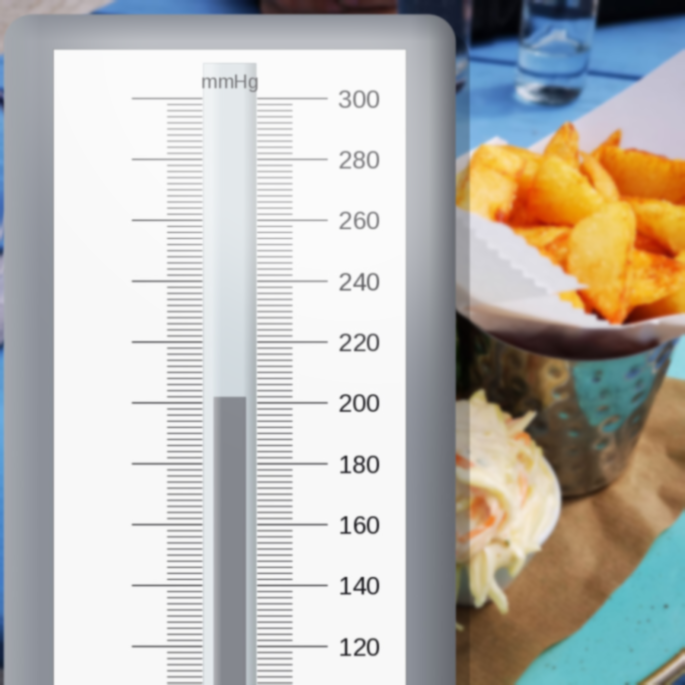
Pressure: {"value": 202, "unit": "mmHg"}
